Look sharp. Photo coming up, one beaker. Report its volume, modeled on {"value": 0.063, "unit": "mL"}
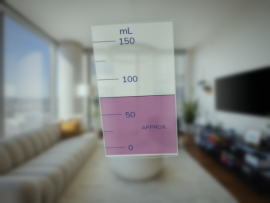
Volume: {"value": 75, "unit": "mL"}
